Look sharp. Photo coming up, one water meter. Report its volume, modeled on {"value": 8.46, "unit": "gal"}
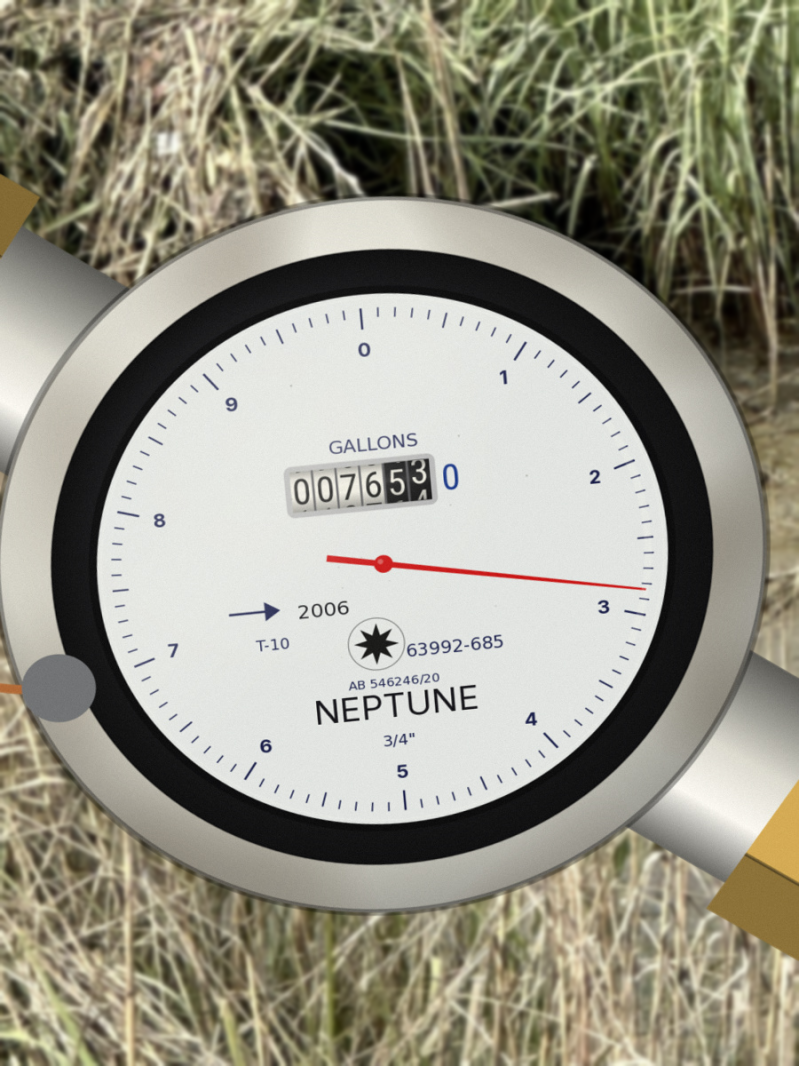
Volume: {"value": 76532.8, "unit": "gal"}
